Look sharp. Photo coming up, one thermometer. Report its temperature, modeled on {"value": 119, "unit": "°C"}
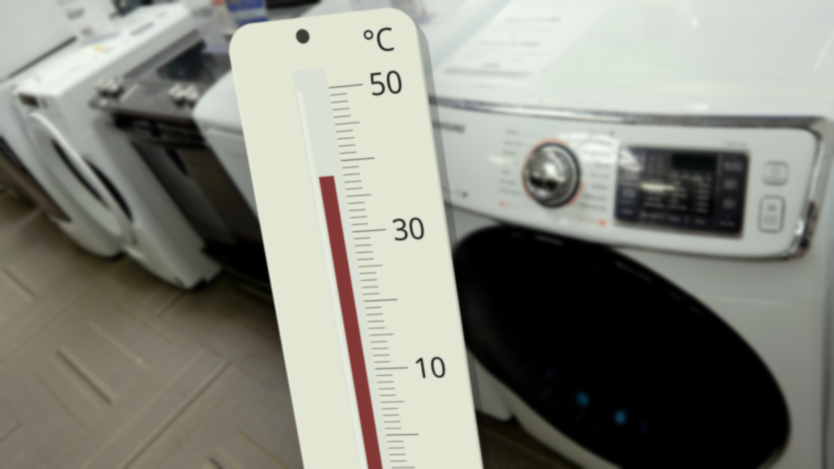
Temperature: {"value": 38, "unit": "°C"}
